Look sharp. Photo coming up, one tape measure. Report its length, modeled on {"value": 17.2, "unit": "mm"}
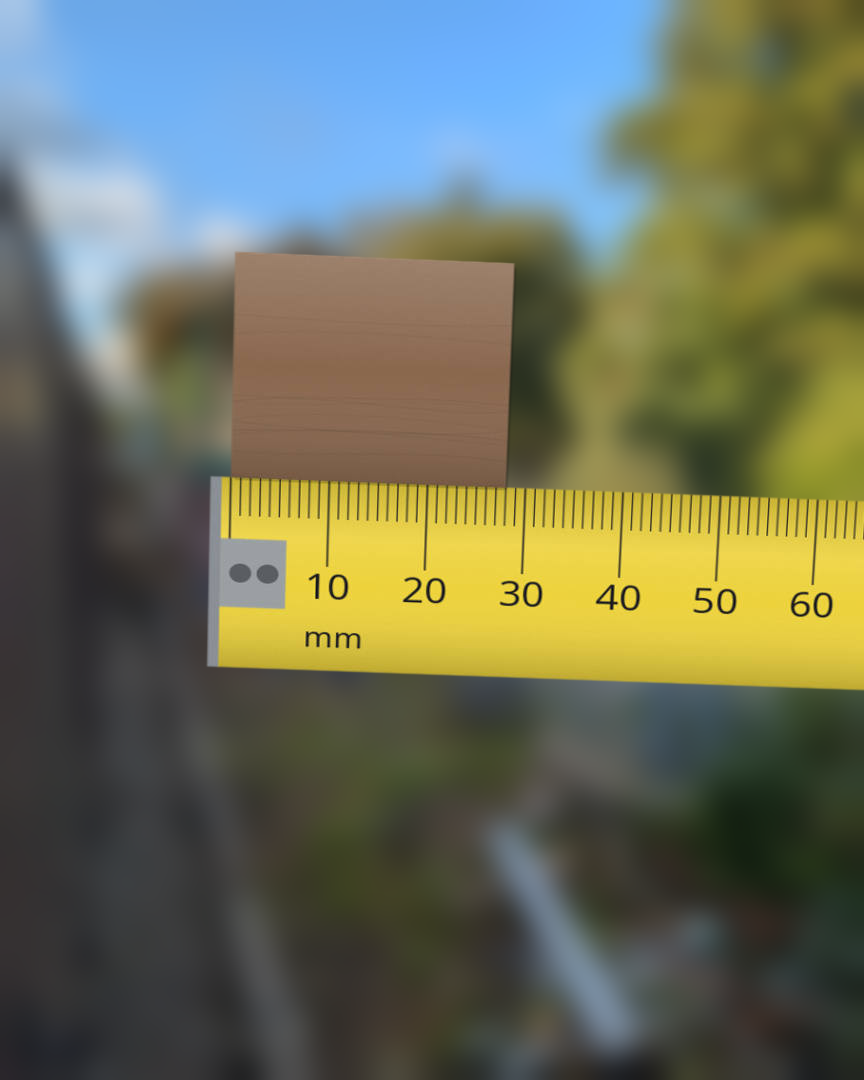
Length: {"value": 28, "unit": "mm"}
